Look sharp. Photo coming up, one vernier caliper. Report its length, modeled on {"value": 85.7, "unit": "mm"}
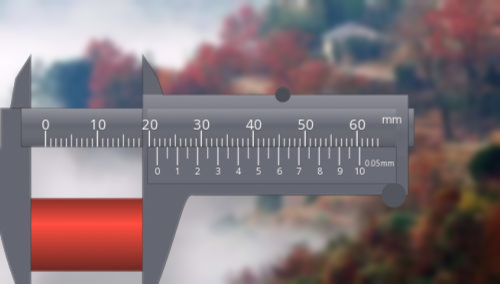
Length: {"value": 21.5, "unit": "mm"}
